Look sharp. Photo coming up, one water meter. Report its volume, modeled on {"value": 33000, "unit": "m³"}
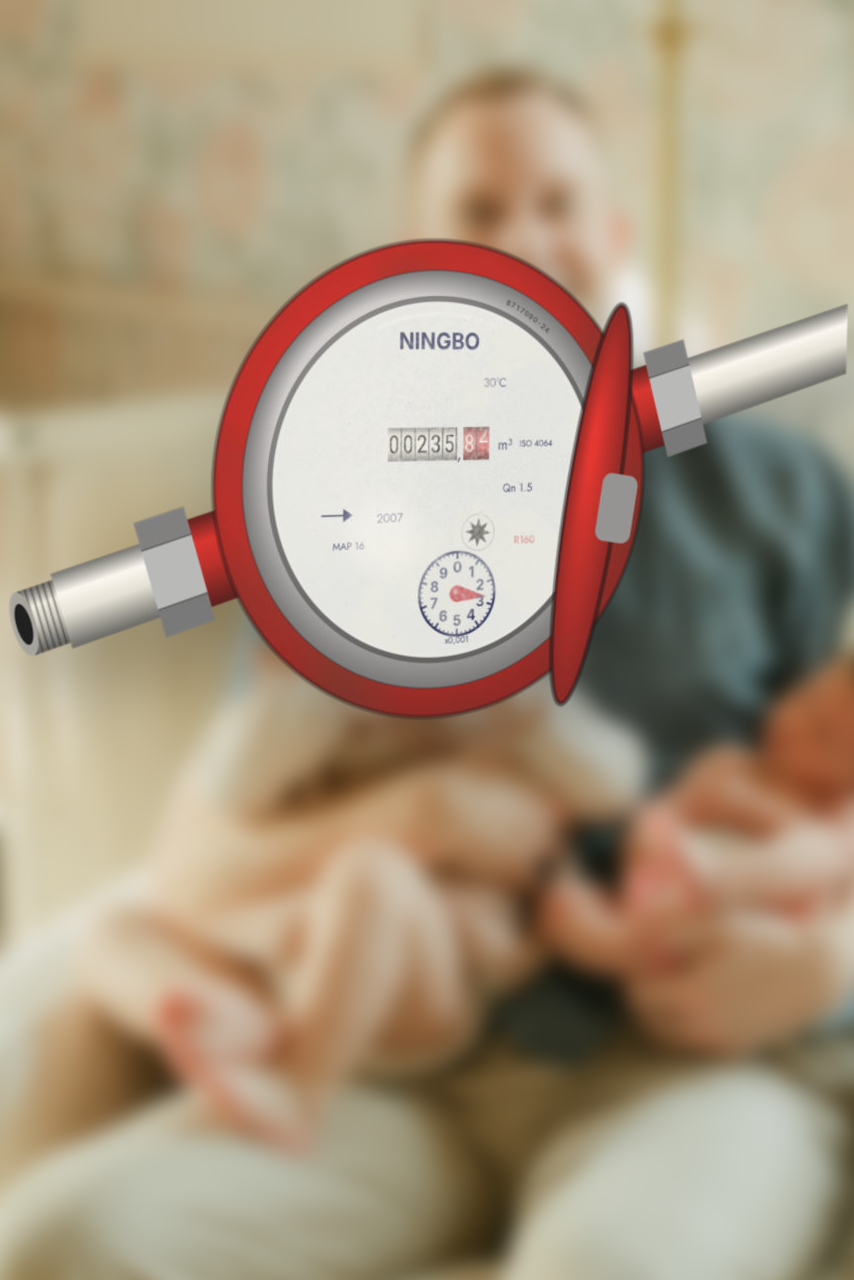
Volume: {"value": 235.822, "unit": "m³"}
